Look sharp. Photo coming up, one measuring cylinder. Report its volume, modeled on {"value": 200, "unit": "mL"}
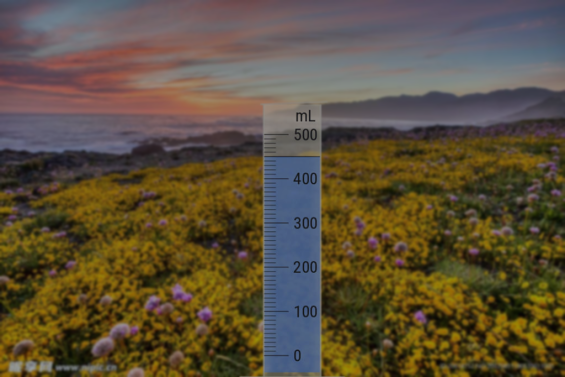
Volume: {"value": 450, "unit": "mL"}
